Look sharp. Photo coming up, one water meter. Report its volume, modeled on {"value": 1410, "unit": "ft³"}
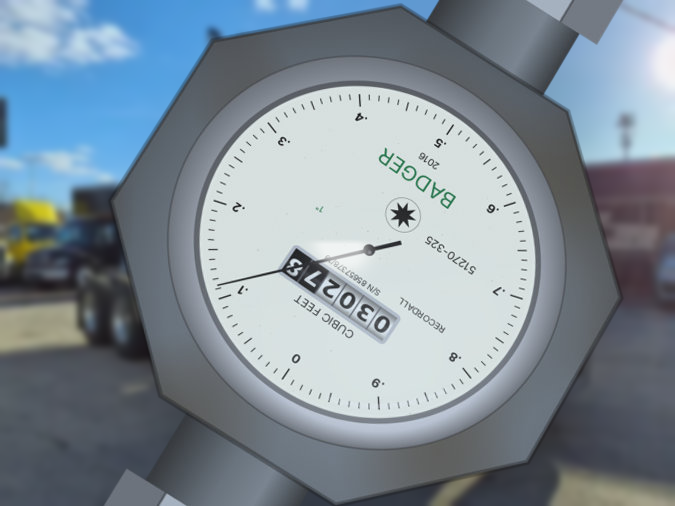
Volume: {"value": 30278.11, "unit": "ft³"}
